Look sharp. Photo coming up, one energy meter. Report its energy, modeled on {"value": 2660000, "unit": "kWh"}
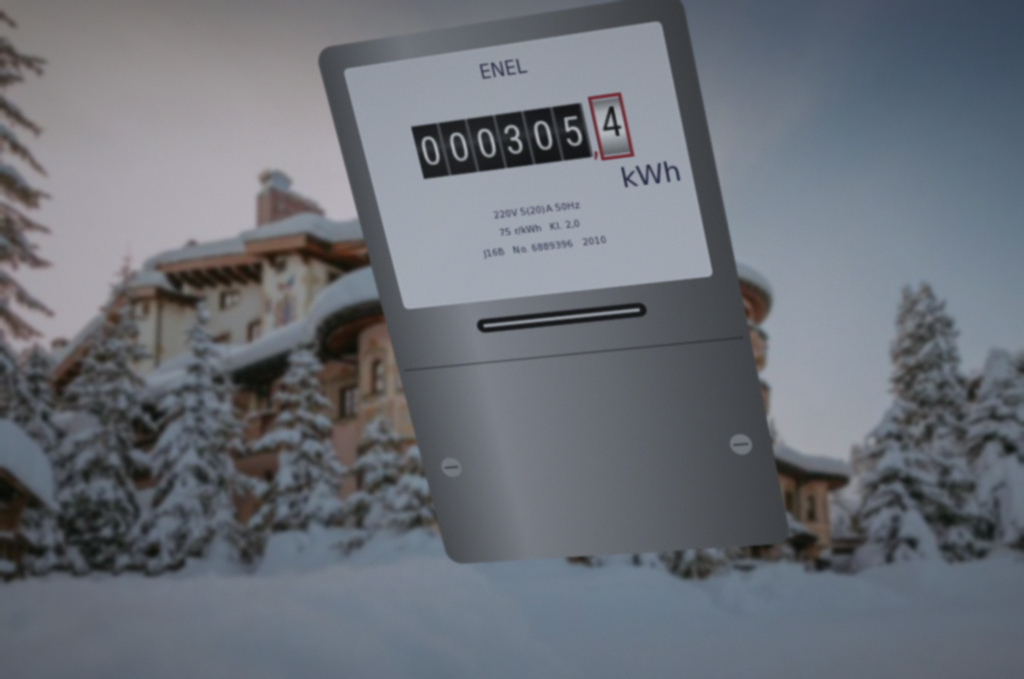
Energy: {"value": 305.4, "unit": "kWh"}
